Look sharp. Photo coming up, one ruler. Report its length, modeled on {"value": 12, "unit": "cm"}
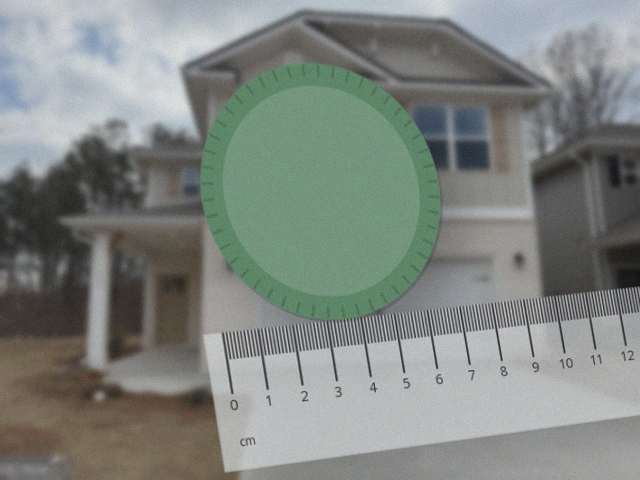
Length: {"value": 7, "unit": "cm"}
